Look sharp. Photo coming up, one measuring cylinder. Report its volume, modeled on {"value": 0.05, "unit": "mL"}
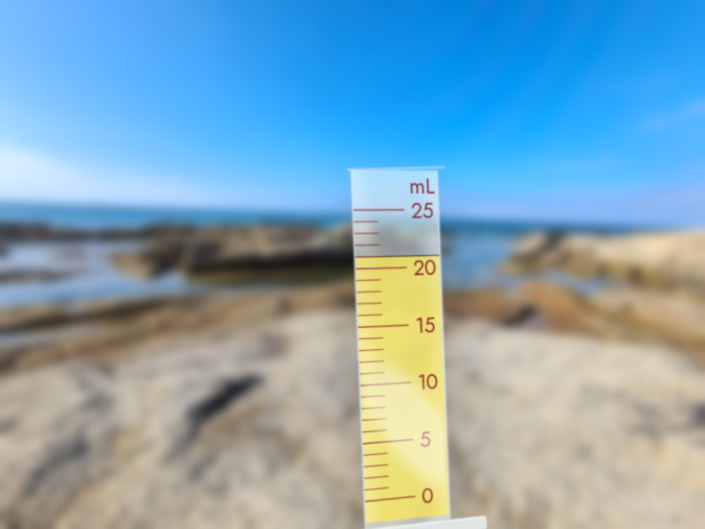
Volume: {"value": 21, "unit": "mL"}
